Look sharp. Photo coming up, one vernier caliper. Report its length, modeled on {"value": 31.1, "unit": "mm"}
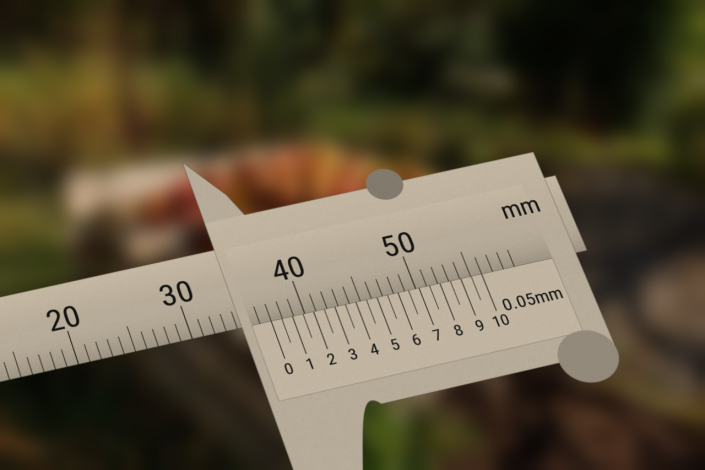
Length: {"value": 37.0, "unit": "mm"}
